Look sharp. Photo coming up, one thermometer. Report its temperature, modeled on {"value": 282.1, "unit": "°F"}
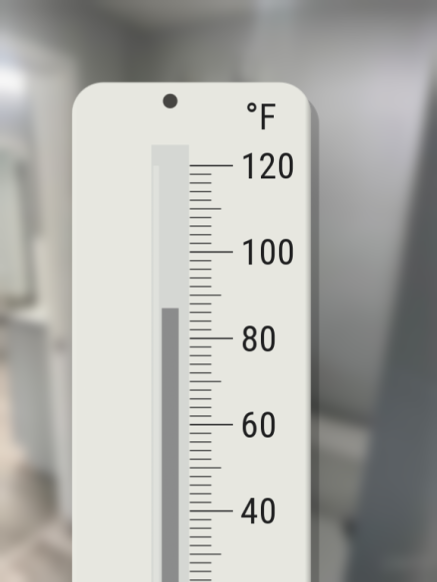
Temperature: {"value": 87, "unit": "°F"}
